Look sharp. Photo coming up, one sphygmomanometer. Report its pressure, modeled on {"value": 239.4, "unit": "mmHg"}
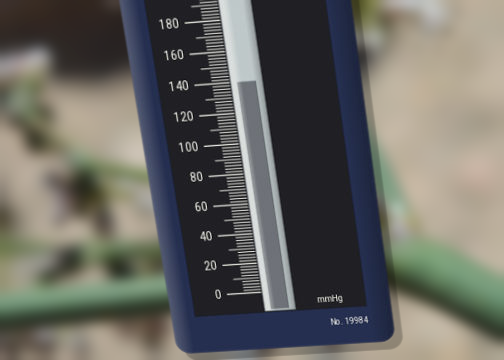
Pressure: {"value": 140, "unit": "mmHg"}
